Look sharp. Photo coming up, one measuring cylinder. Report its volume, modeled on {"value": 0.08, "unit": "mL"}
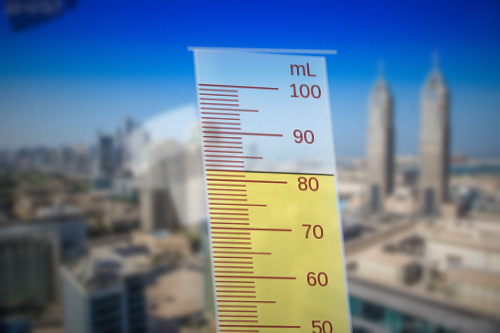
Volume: {"value": 82, "unit": "mL"}
